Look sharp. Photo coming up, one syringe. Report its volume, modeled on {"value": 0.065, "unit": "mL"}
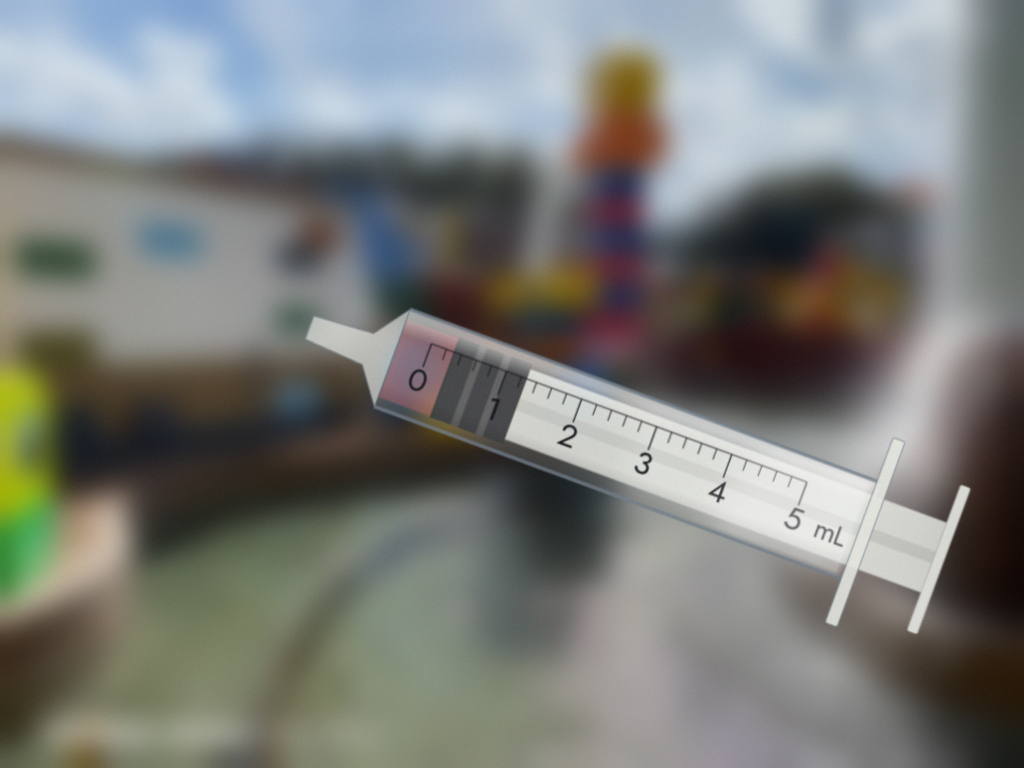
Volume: {"value": 0.3, "unit": "mL"}
